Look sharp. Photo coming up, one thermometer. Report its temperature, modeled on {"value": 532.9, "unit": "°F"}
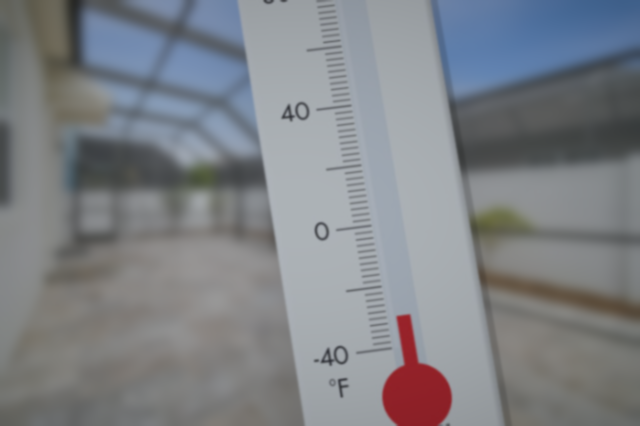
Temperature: {"value": -30, "unit": "°F"}
